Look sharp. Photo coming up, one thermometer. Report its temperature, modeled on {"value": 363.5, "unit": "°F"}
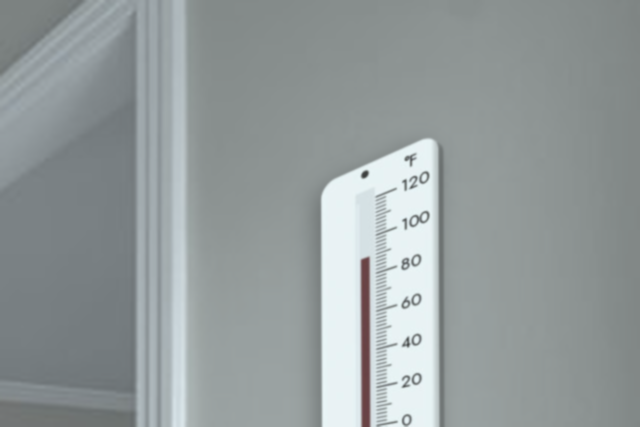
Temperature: {"value": 90, "unit": "°F"}
